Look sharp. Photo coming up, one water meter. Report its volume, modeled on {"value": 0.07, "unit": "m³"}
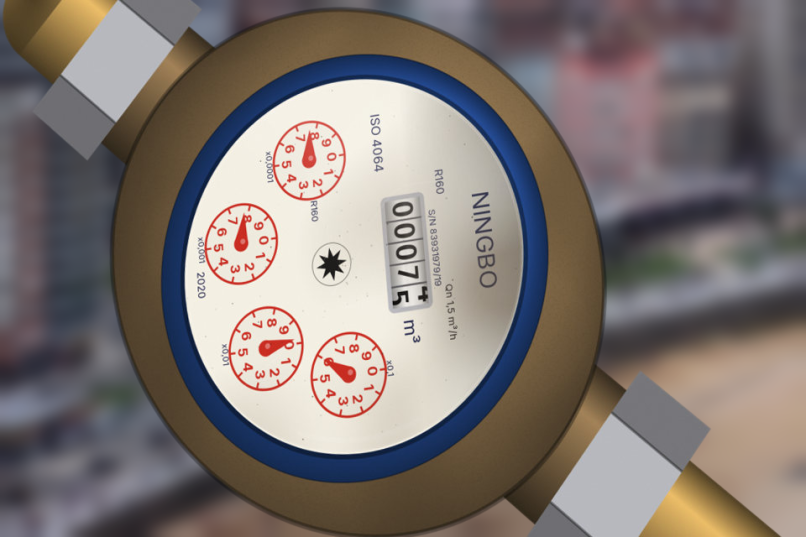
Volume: {"value": 74.5977, "unit": "m³"}
